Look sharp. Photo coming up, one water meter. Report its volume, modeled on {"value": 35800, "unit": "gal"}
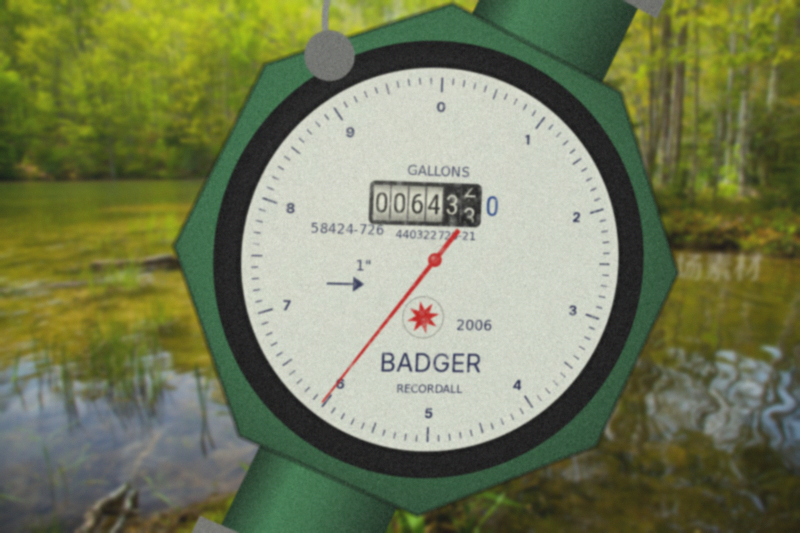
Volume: {"value": 64326.0, "unit": "gal"}
